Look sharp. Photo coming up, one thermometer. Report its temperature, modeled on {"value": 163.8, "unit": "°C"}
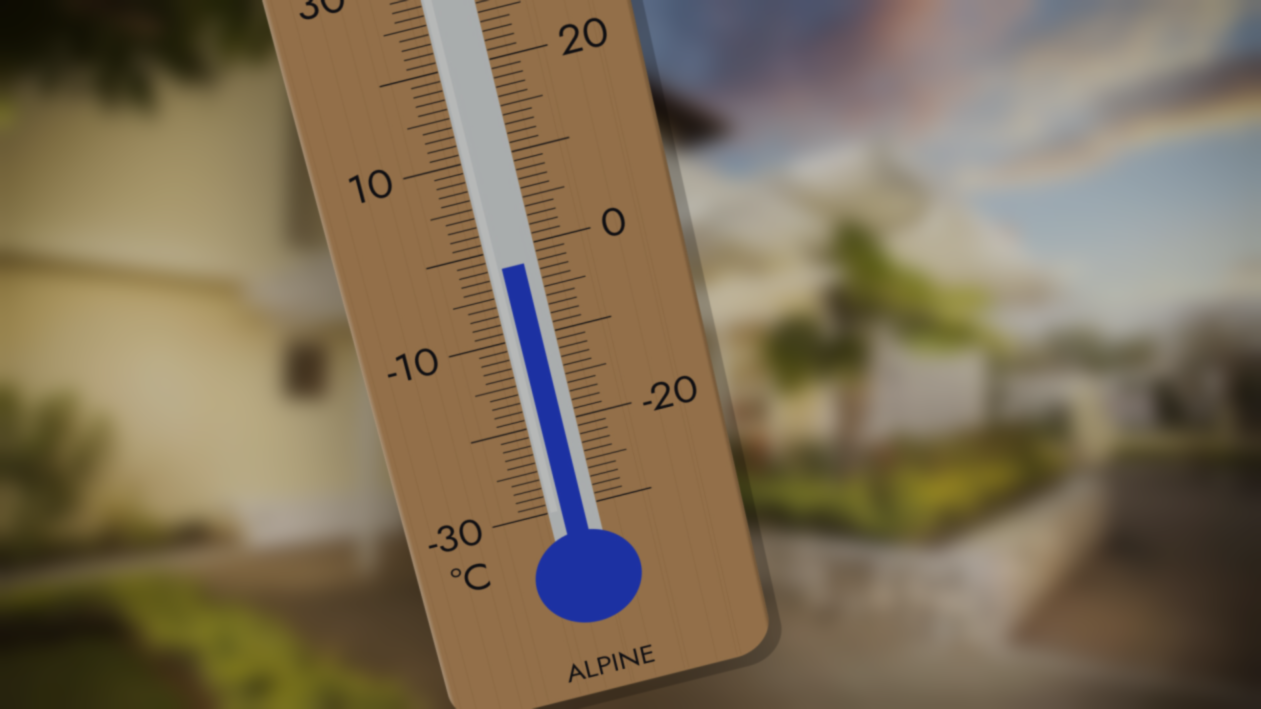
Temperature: {"value": -2, "unit": "°C"}
